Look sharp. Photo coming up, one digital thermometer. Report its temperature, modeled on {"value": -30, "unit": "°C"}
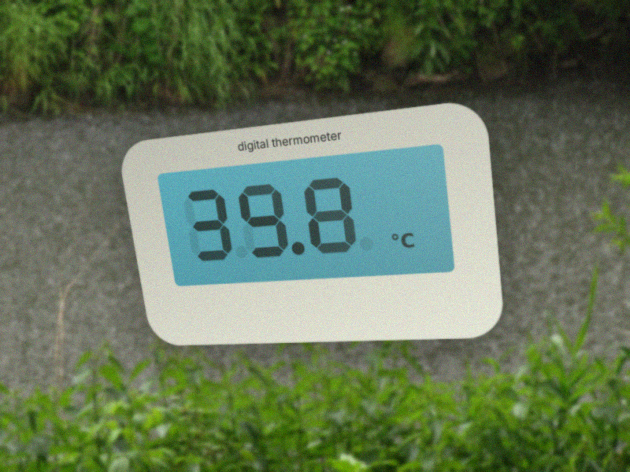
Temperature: {"value": 39.8, "unit": "°C"}
